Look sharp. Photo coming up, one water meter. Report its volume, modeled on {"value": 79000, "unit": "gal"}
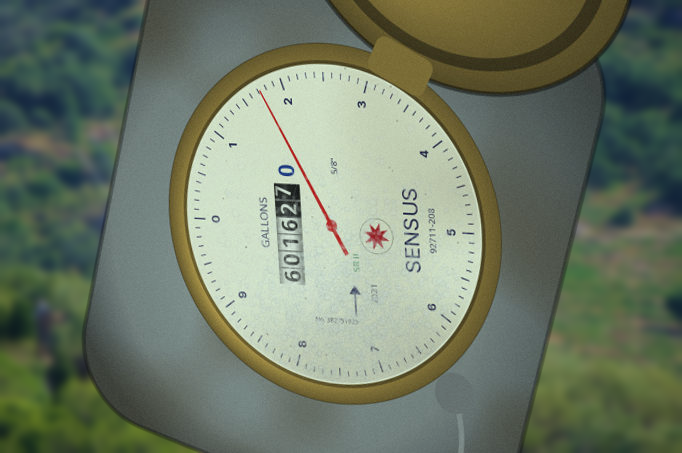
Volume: {"value": 6016271.7, "unit": "gal"}
